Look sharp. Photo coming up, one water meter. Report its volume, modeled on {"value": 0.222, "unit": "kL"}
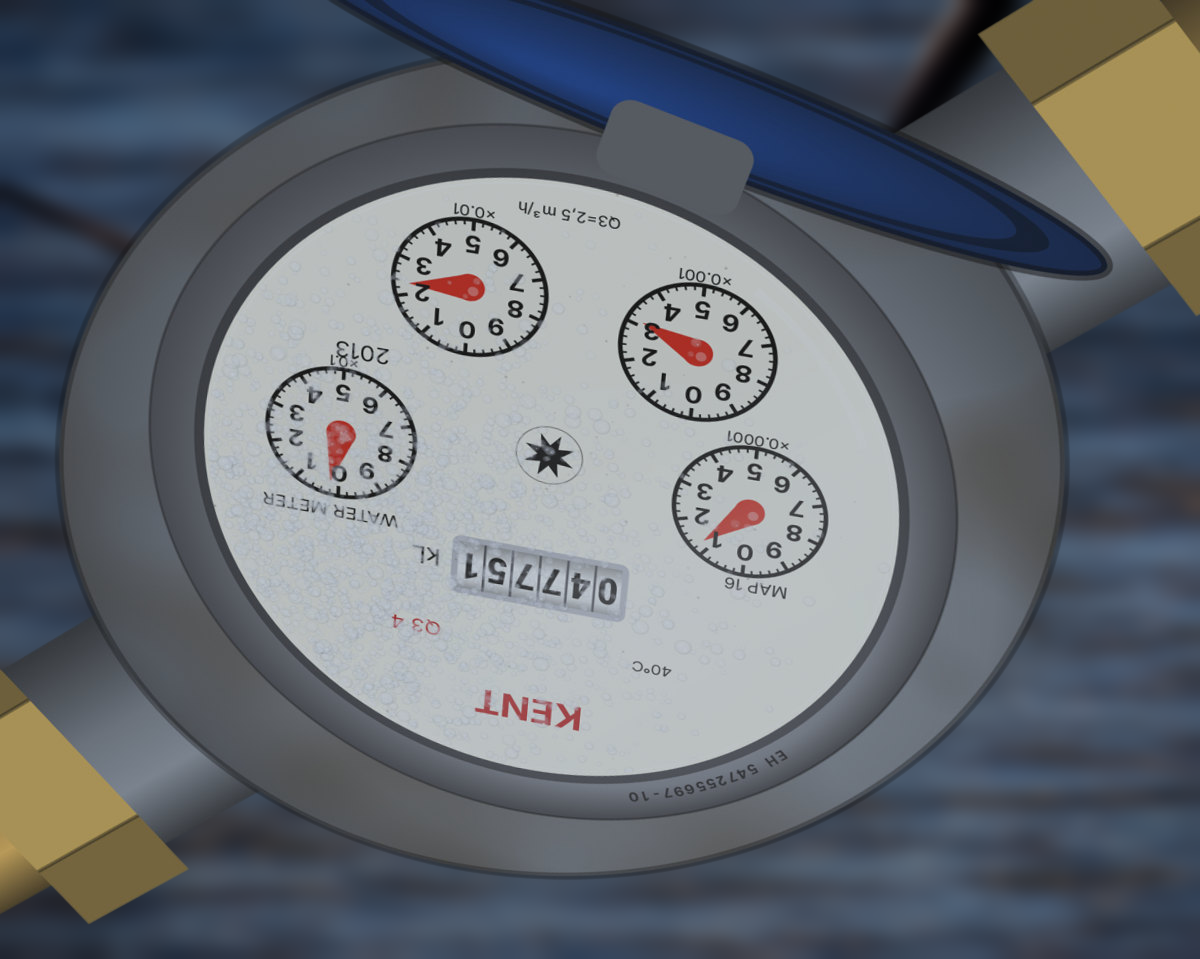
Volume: {"value": 47751.0231, "unit": "kL"}
